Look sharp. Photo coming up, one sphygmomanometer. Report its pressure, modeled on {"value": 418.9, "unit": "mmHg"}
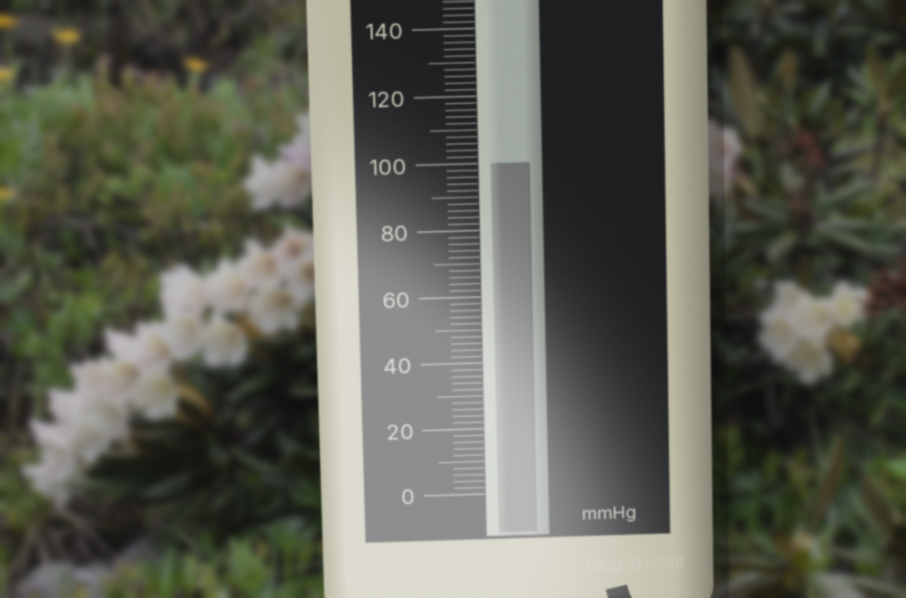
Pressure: {"value": 100, "unit": "mmHg"}
